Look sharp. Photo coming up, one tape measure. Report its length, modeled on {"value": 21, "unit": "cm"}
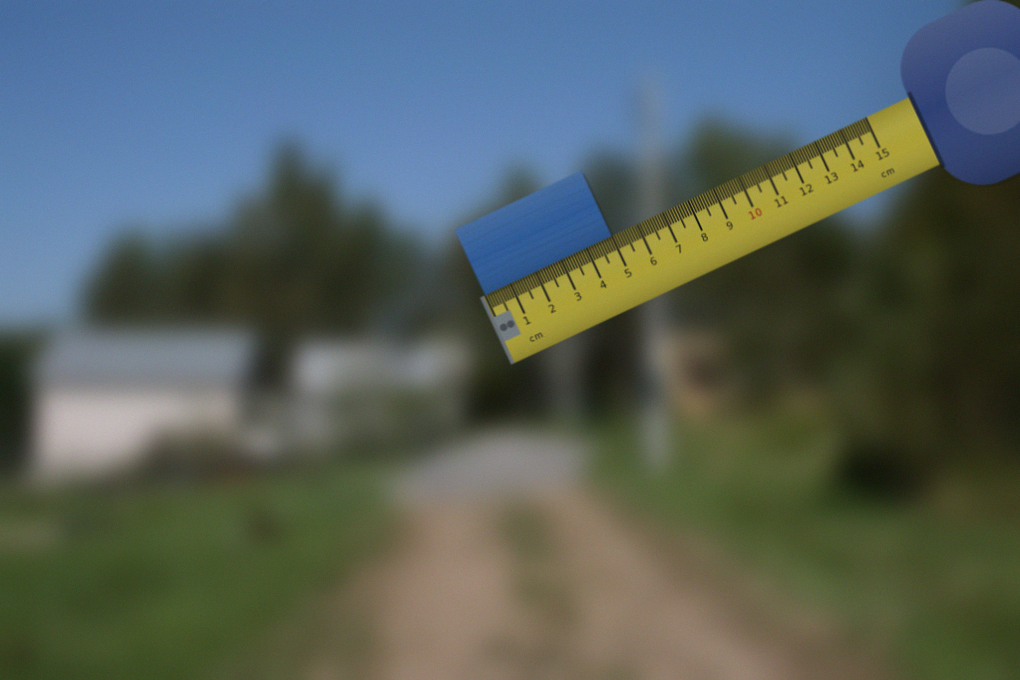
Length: {"value": 5, "unit": "cm"}
